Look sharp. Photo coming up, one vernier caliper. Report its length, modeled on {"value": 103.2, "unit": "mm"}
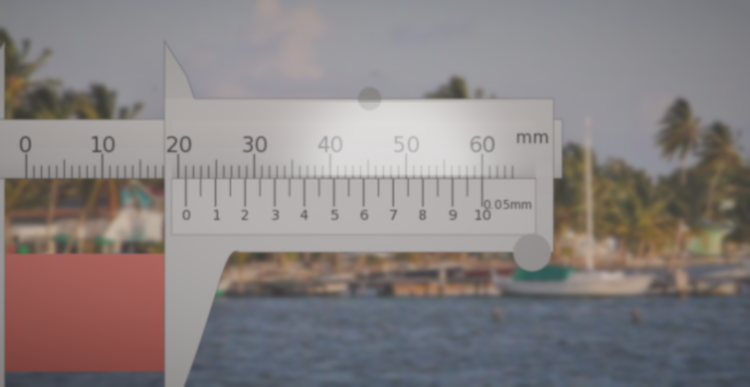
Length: {"value": 21.0, "unit": "mm"}
